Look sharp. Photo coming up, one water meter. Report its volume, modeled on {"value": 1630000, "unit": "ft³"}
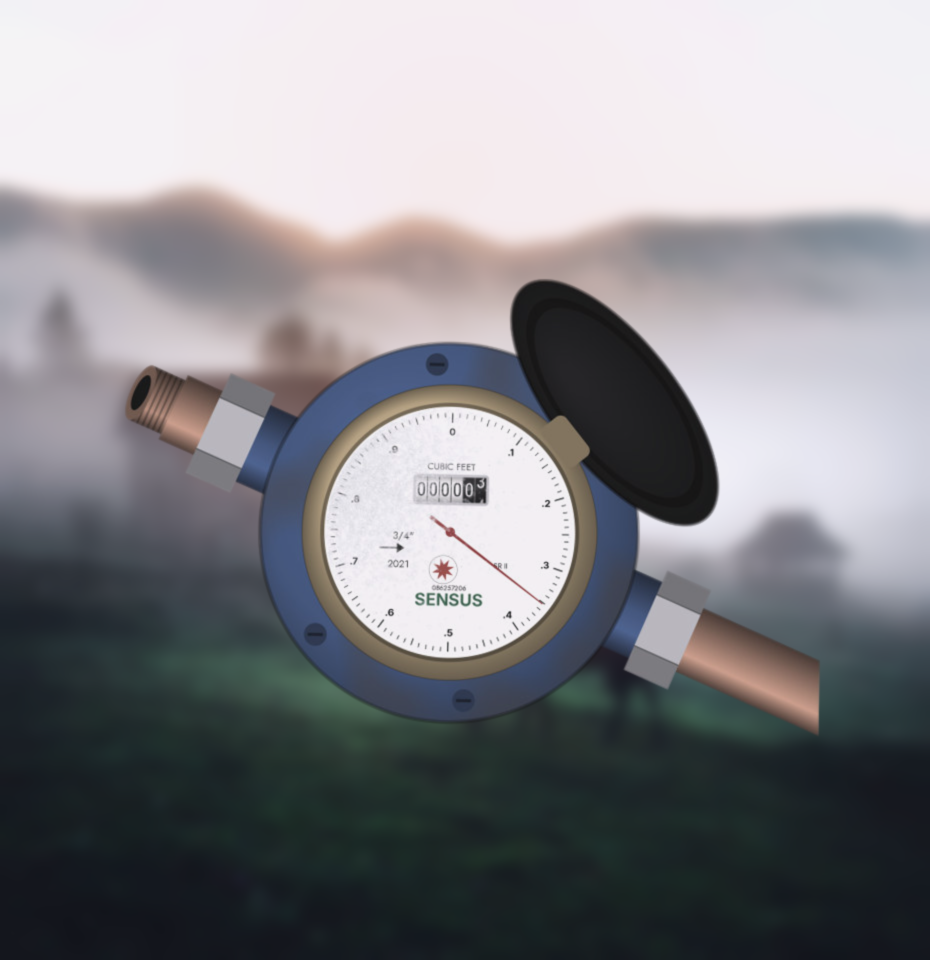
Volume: {"value": 3.35, "unit": "ft³"}
